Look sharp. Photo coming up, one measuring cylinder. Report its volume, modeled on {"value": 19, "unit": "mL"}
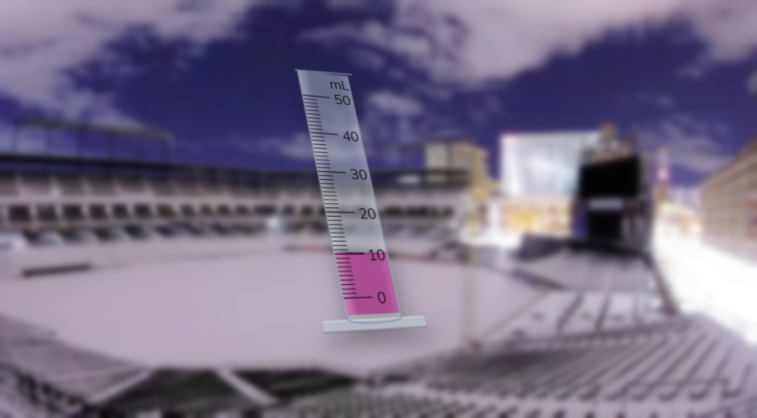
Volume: {"value": 10, "unit": "mL"}
